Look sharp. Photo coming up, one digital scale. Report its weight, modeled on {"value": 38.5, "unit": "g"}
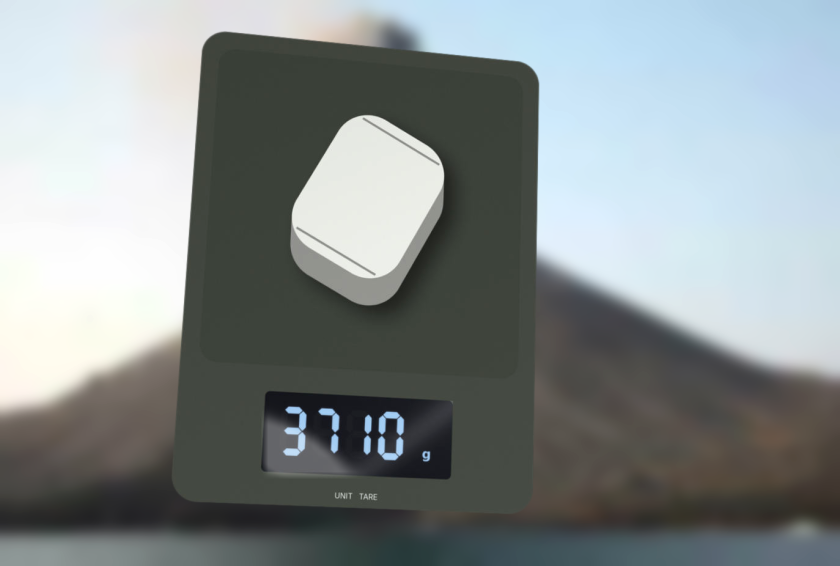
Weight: {"value": 3710, "unit": "g"}
